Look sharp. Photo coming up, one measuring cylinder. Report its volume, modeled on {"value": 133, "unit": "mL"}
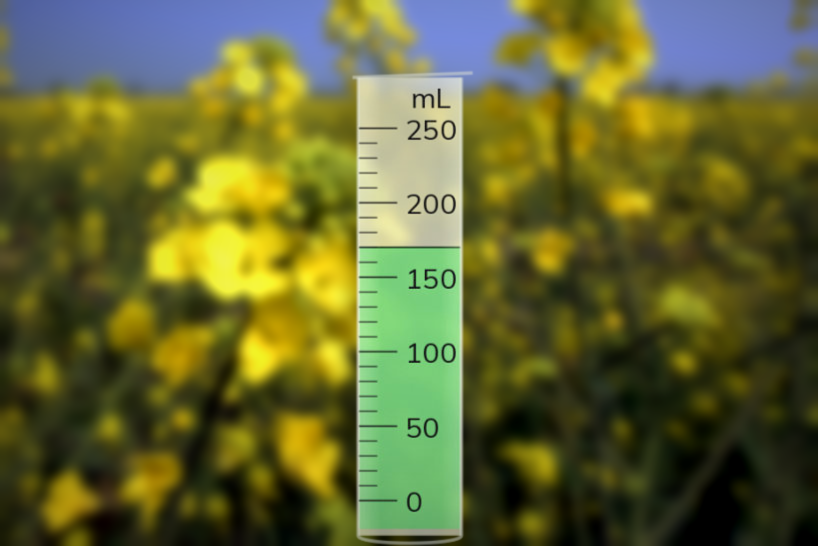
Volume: {"value": 170, "unit": "mL"}
